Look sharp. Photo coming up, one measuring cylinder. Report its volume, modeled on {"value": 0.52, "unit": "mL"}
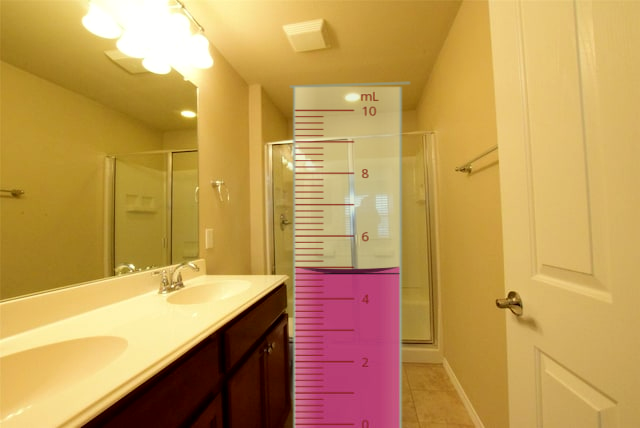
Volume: {"value": 4.8, "unit": "mL"}
